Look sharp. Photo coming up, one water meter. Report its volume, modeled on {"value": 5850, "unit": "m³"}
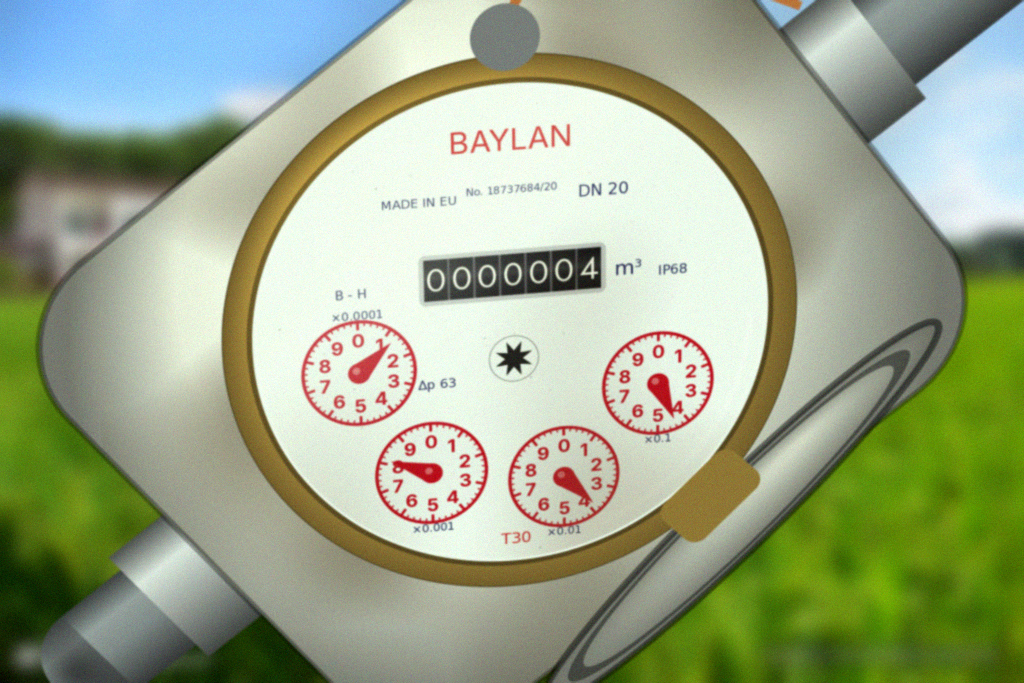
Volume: {"value": 4.4381, "unit": "m³"}
